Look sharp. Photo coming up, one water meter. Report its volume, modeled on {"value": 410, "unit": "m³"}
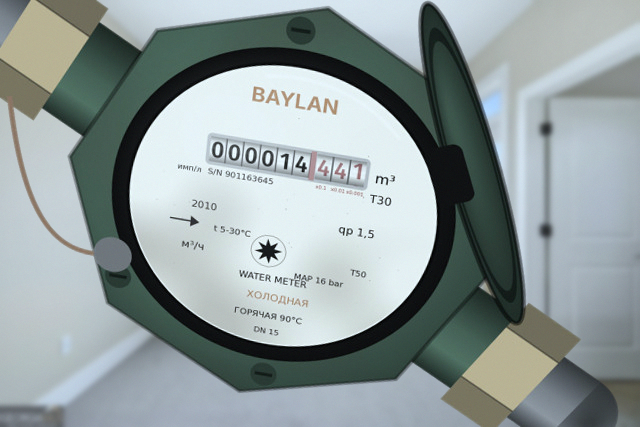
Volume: {"value": 14.441, "unit": "m³"}
